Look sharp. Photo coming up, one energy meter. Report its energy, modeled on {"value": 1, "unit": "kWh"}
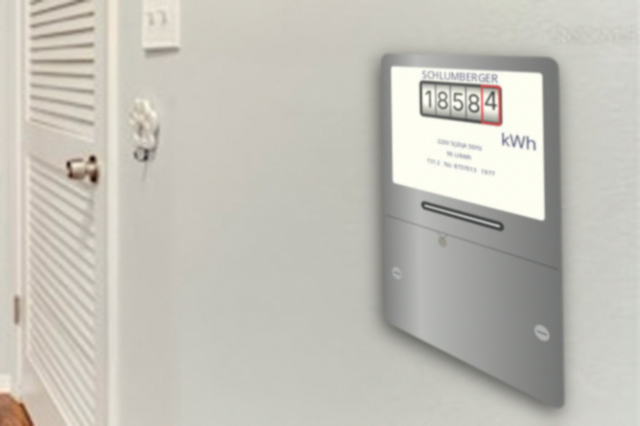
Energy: {"value": 1858.4, "unit": "kWh"}
